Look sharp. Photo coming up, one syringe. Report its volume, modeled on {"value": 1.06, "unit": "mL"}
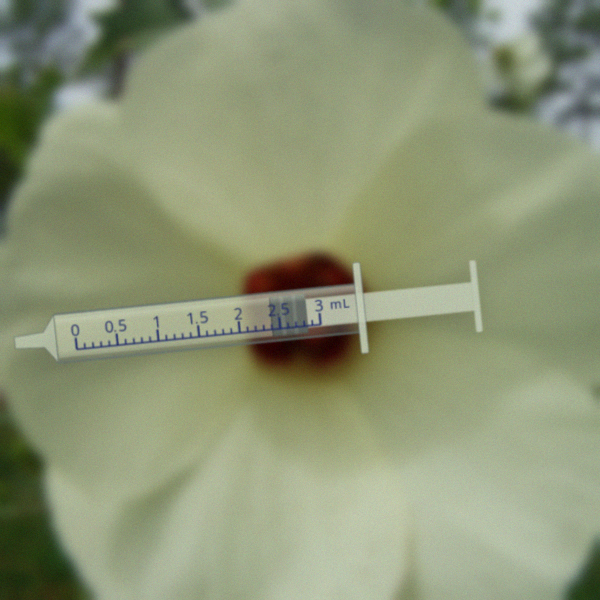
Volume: {"value": 2.4, "unit": "mL"}
